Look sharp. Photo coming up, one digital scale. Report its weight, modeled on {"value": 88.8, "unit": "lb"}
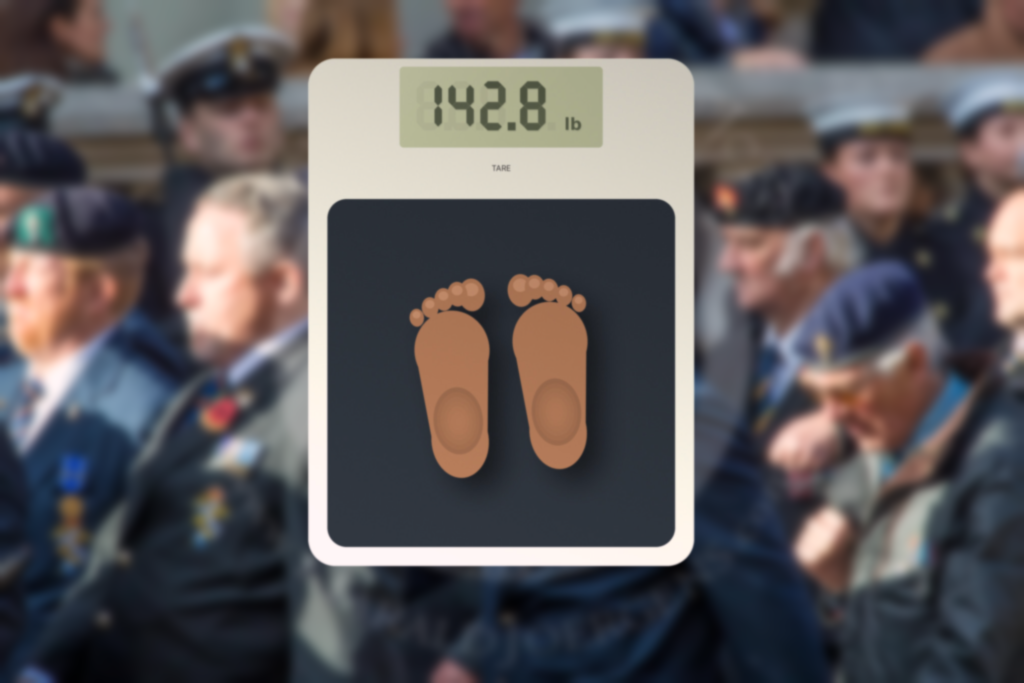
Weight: {"value": 142.8, "unit": "lb"}
